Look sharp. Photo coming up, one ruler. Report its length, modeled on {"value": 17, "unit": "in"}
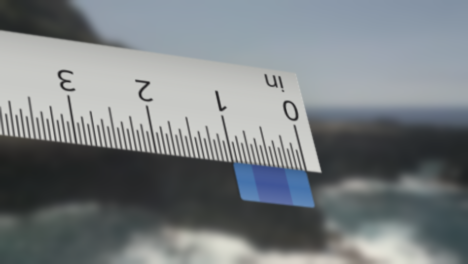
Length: {"value": 1, "unit": "in"}
